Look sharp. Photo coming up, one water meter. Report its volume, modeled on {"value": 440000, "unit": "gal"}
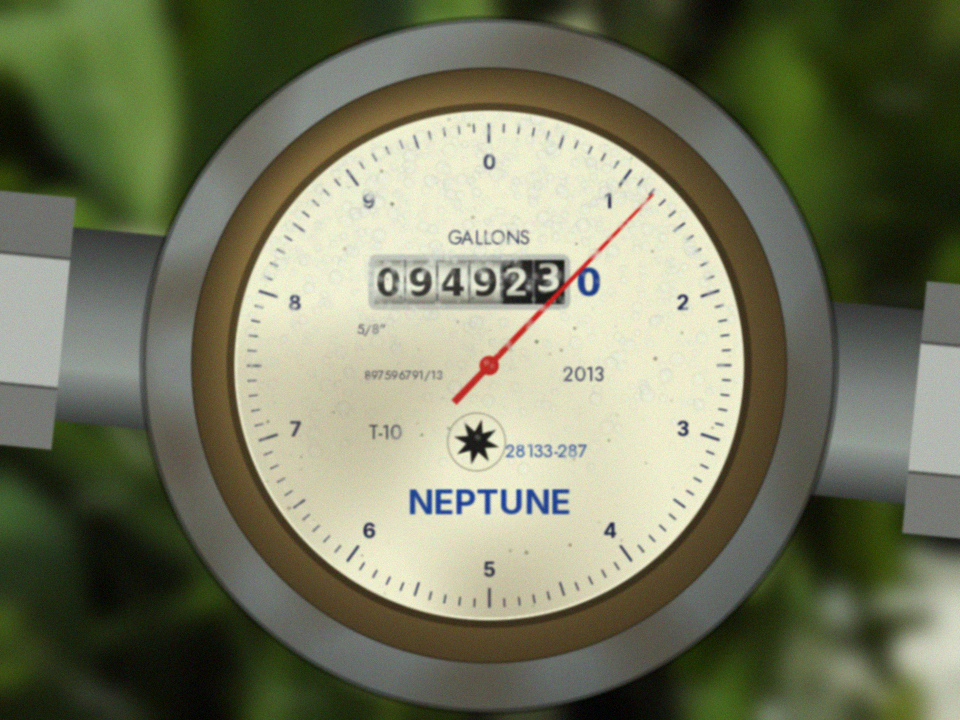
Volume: {"value": 949231.2, "unit": "gal"}
